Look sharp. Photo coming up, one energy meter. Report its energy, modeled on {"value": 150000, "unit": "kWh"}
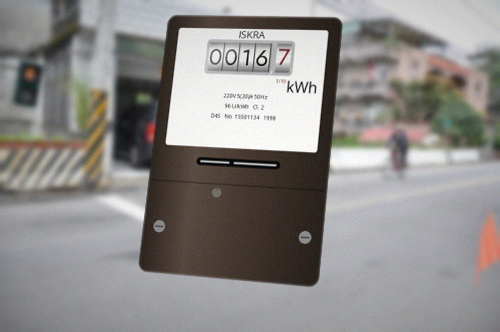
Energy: {"value": 16.7, "unit": "kWh"}
